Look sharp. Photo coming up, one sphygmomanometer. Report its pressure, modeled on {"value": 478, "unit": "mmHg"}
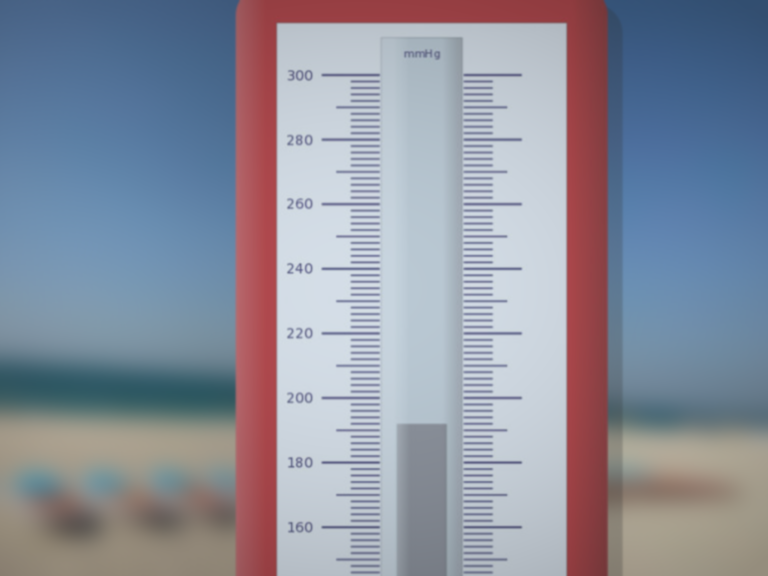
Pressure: {"value": 192, "unit": "mmHg"}
